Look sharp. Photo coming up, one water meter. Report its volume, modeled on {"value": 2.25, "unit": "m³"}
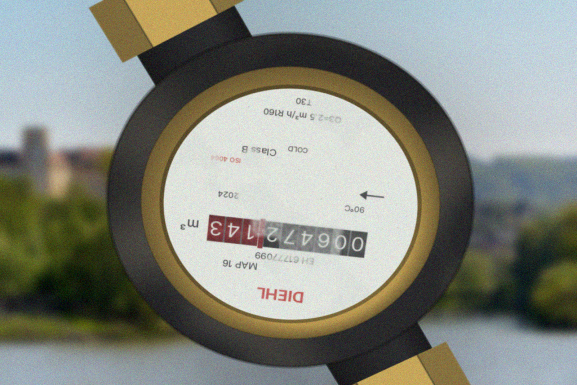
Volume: {"value": 6472.143, "unit": "m³"}
